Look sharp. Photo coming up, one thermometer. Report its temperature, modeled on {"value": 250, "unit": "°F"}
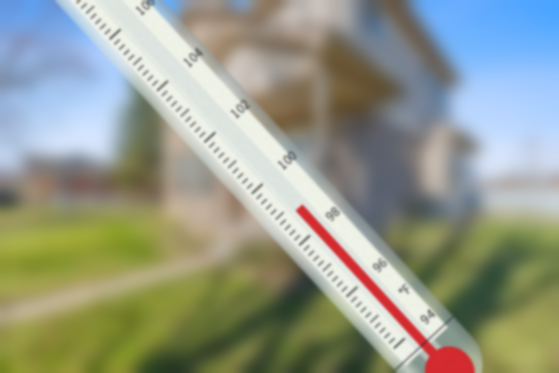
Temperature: {"value": 98.8, "unit": "°F"}
